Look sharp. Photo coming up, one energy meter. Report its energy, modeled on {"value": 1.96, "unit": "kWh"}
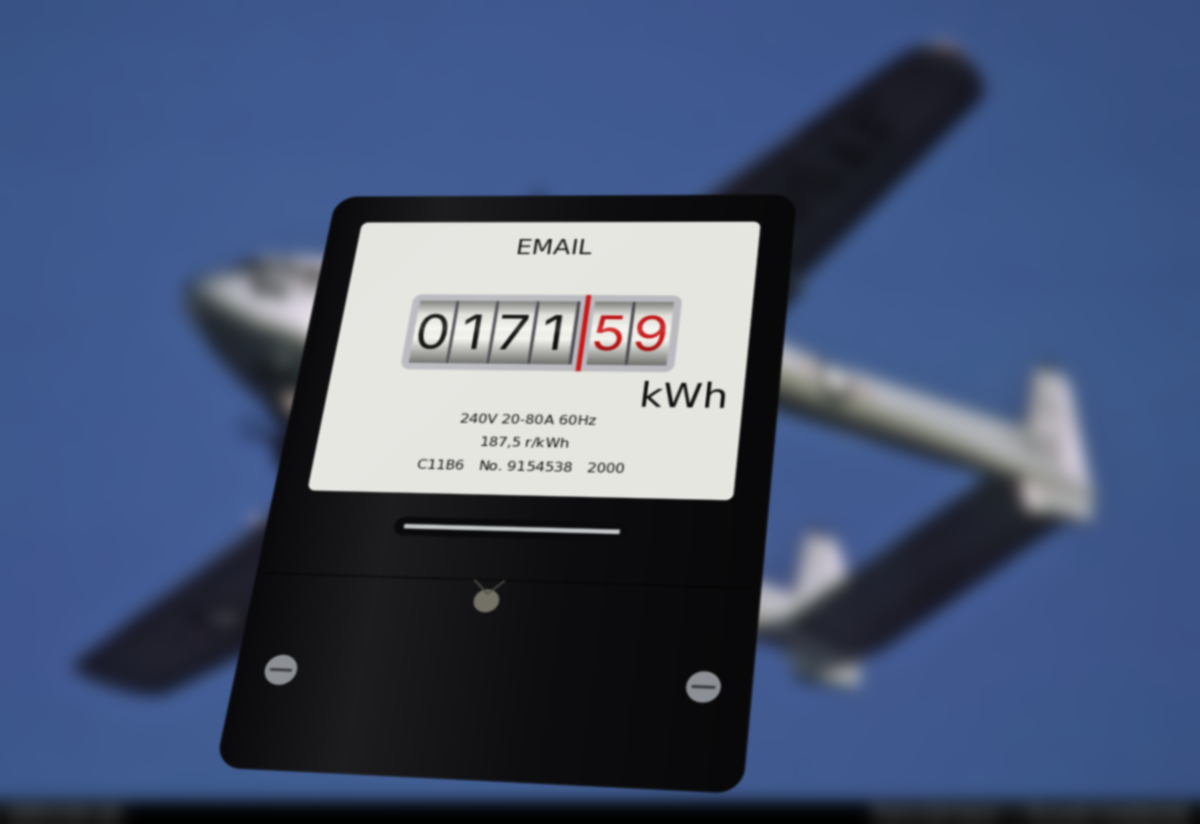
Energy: {"value": 171.59, "unit": "kWh"}
